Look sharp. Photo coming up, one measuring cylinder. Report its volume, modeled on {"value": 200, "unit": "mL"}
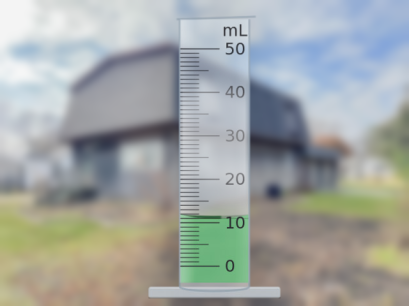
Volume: {"value": 11, "unit": "mL"}
